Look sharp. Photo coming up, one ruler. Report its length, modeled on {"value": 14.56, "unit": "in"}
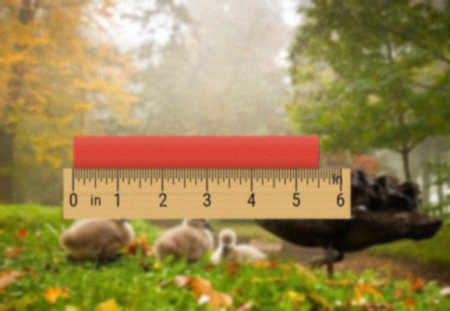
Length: {"value": 5.5, "unit": "in"}
